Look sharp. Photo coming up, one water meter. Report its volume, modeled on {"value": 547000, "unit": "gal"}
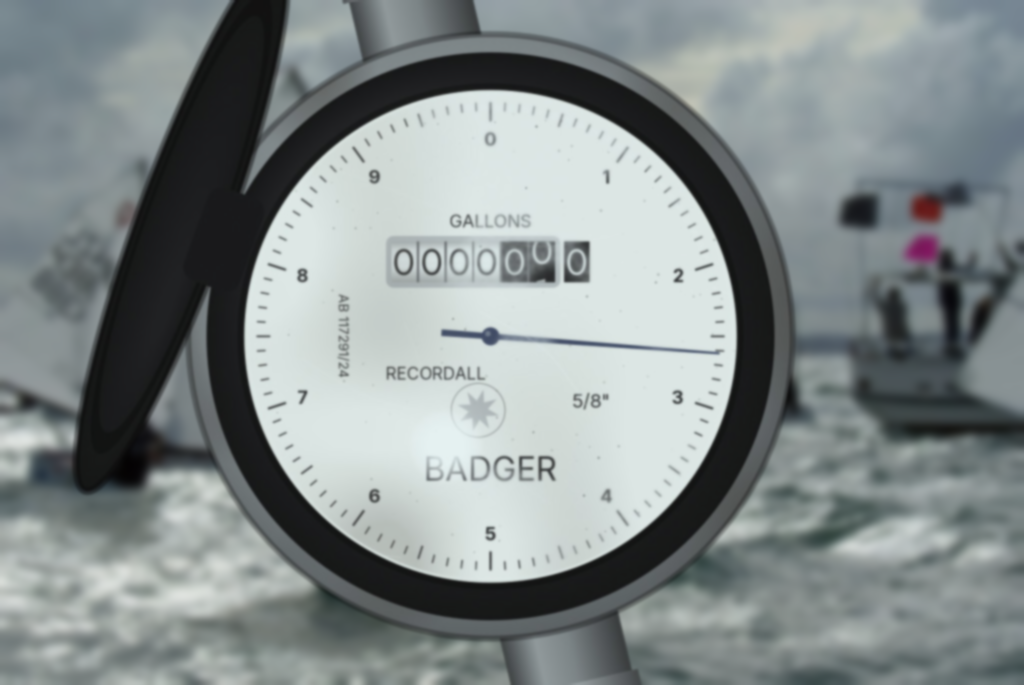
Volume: {"value": 2.6, "unit": "gal"}
